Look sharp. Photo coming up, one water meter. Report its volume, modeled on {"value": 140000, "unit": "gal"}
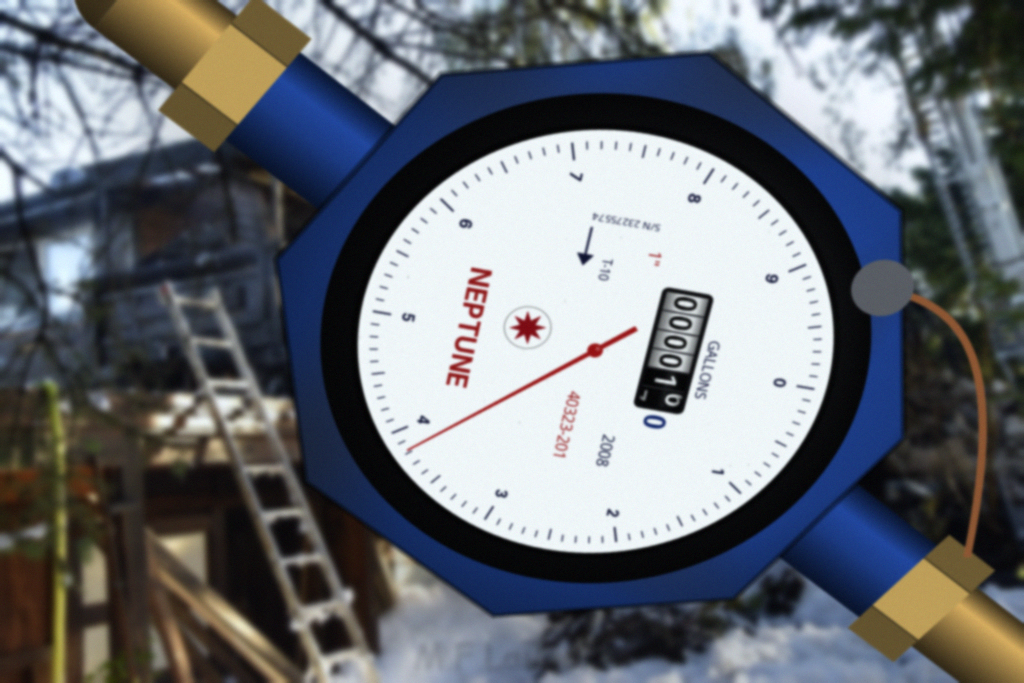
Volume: {"value": 163.8, "unit": "gal"}
